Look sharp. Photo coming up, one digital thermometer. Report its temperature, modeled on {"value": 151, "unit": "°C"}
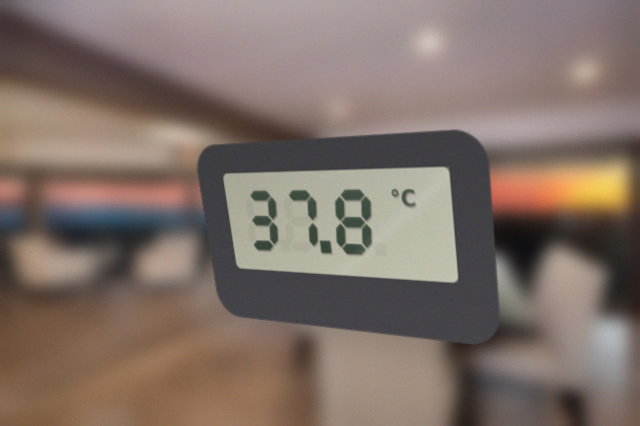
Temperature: {"value": 37.8, "unit": "°C"}
